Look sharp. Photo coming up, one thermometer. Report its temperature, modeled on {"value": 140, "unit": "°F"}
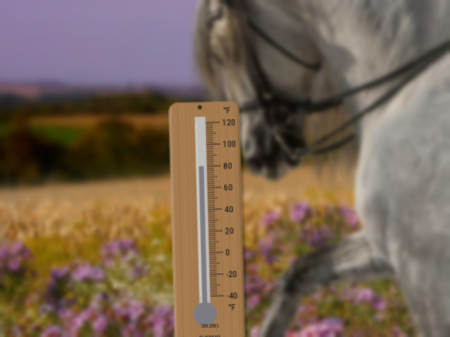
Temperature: {"value": 80, "unit": "°F"}
